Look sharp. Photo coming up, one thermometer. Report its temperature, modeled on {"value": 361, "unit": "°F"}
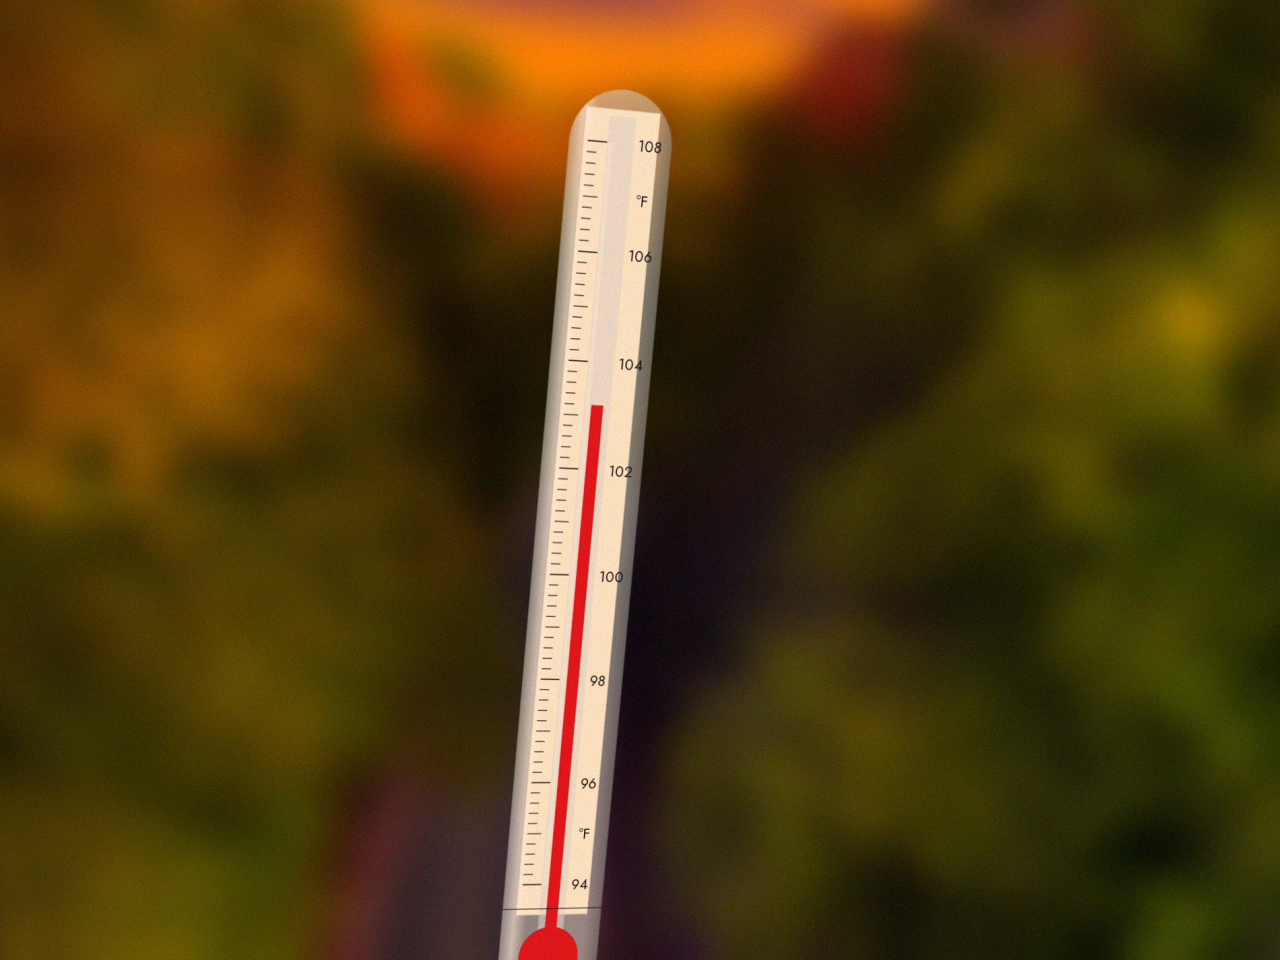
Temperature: {"value": 103.2, "unit": "°F"}
